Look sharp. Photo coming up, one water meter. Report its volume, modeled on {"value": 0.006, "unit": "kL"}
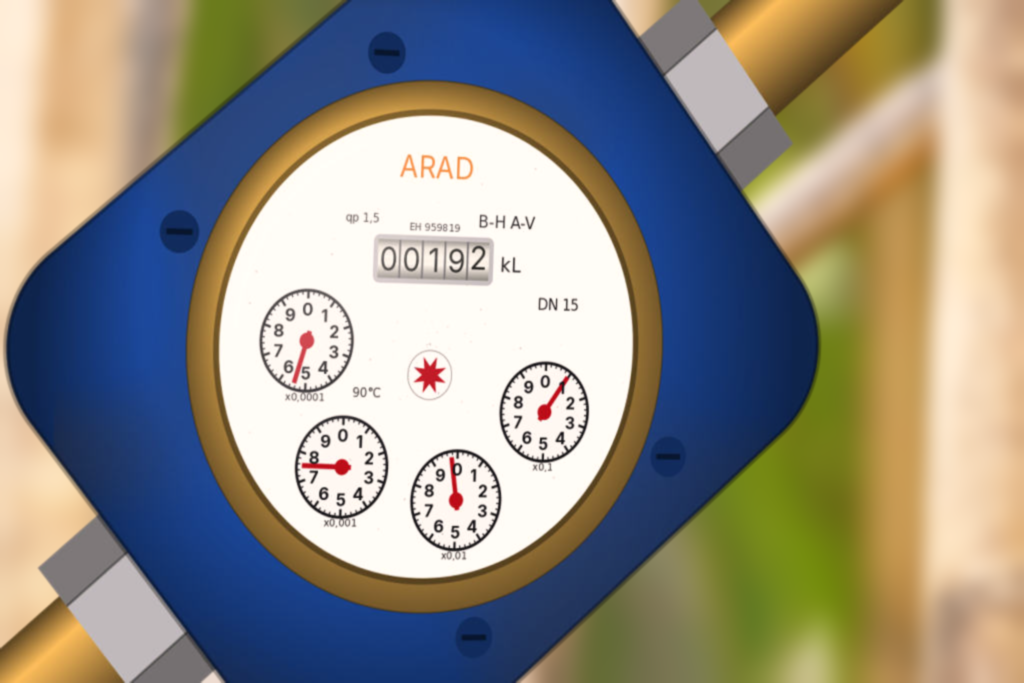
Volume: {"value": 192.0975, "unit": "kL"}
